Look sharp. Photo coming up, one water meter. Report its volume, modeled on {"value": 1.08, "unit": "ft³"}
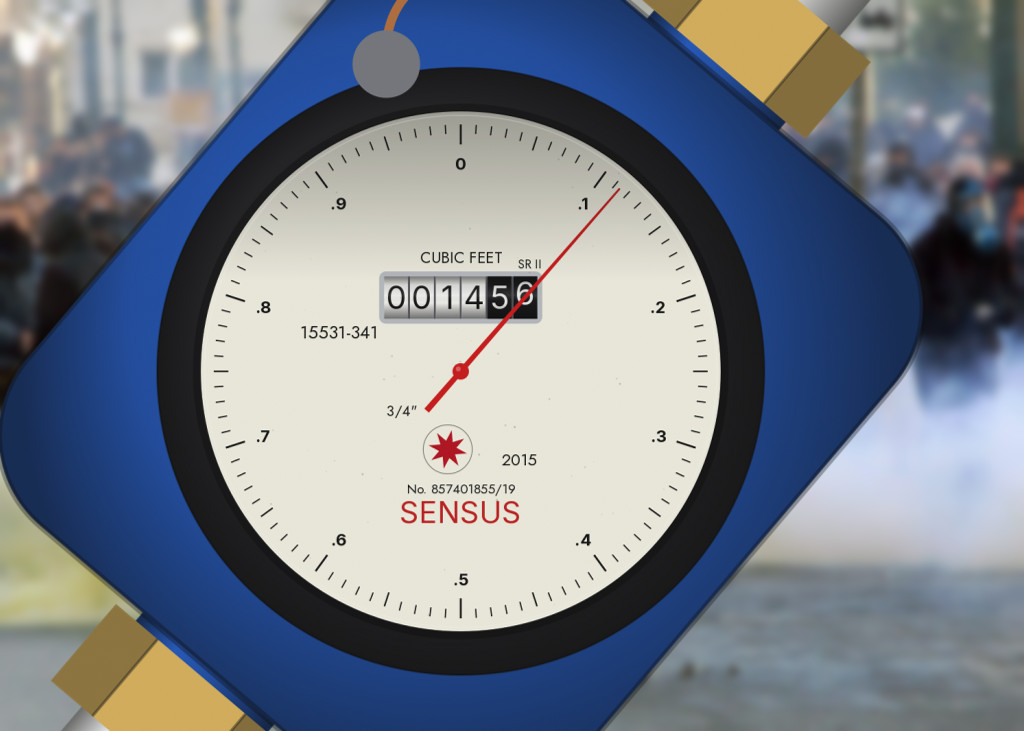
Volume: {"value": 1456.11, "unit": "ft³"}
